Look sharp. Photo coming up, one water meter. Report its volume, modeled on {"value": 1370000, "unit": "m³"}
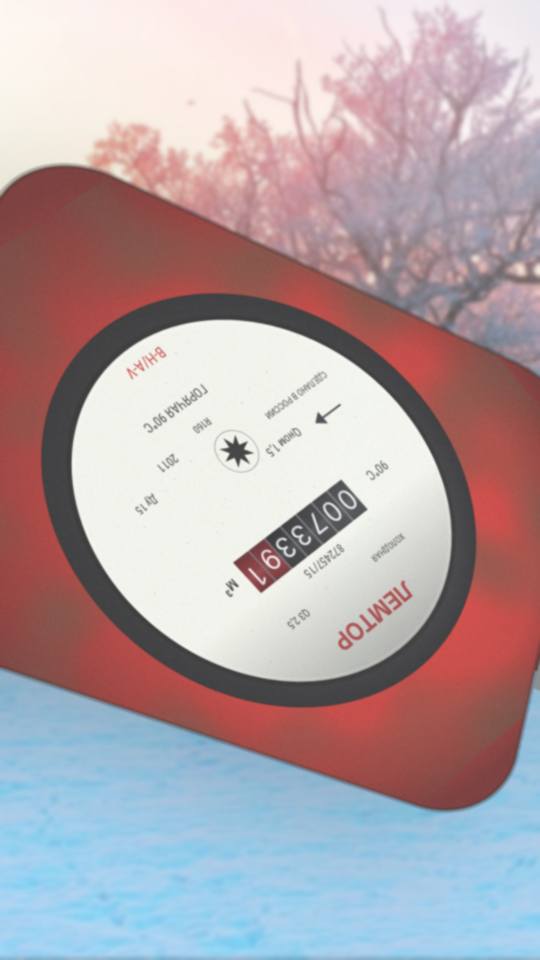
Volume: {"value": 733.91, "unit": "m³"}
